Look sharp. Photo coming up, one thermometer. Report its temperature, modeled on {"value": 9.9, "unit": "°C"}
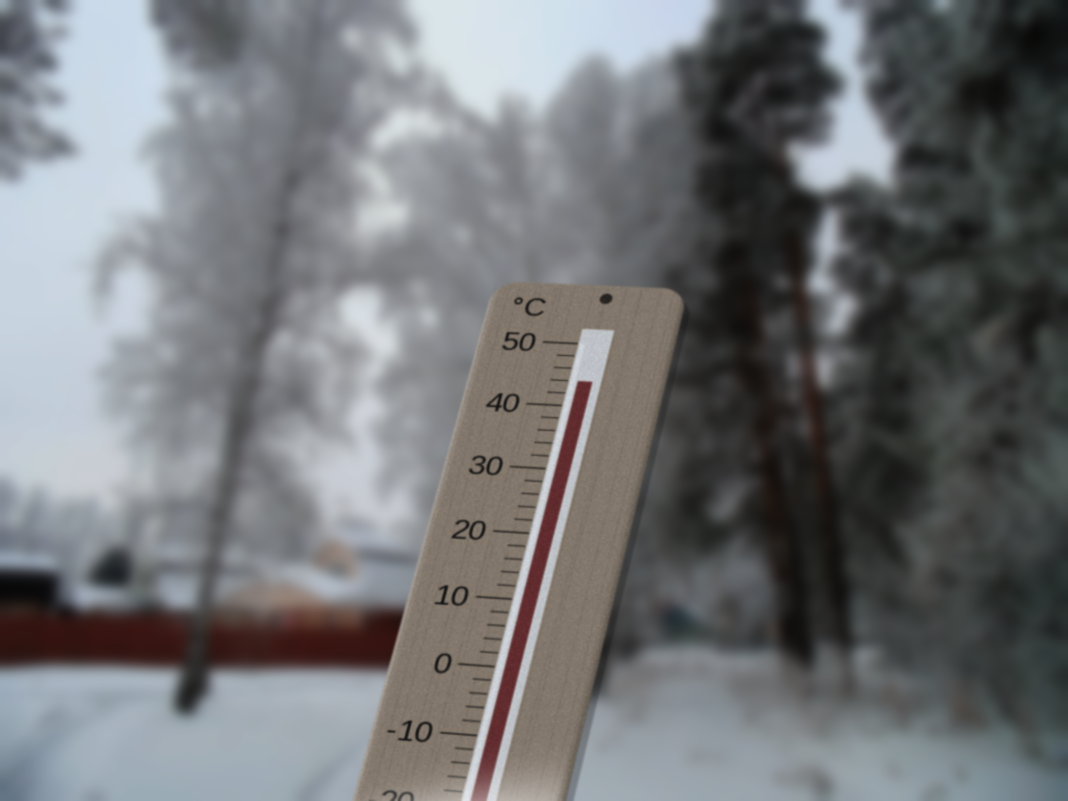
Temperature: {"value": 44, "unit": "°C"}
